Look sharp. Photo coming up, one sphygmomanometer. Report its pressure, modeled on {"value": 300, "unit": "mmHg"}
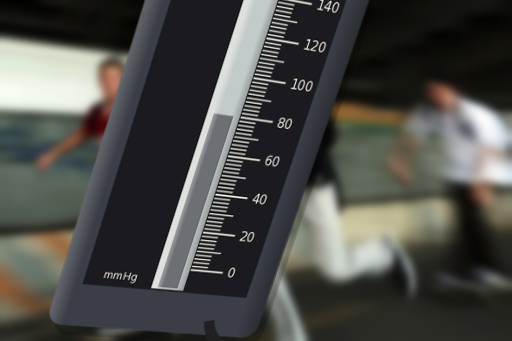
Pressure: {"value": 80, "unit": "mmHg"}
